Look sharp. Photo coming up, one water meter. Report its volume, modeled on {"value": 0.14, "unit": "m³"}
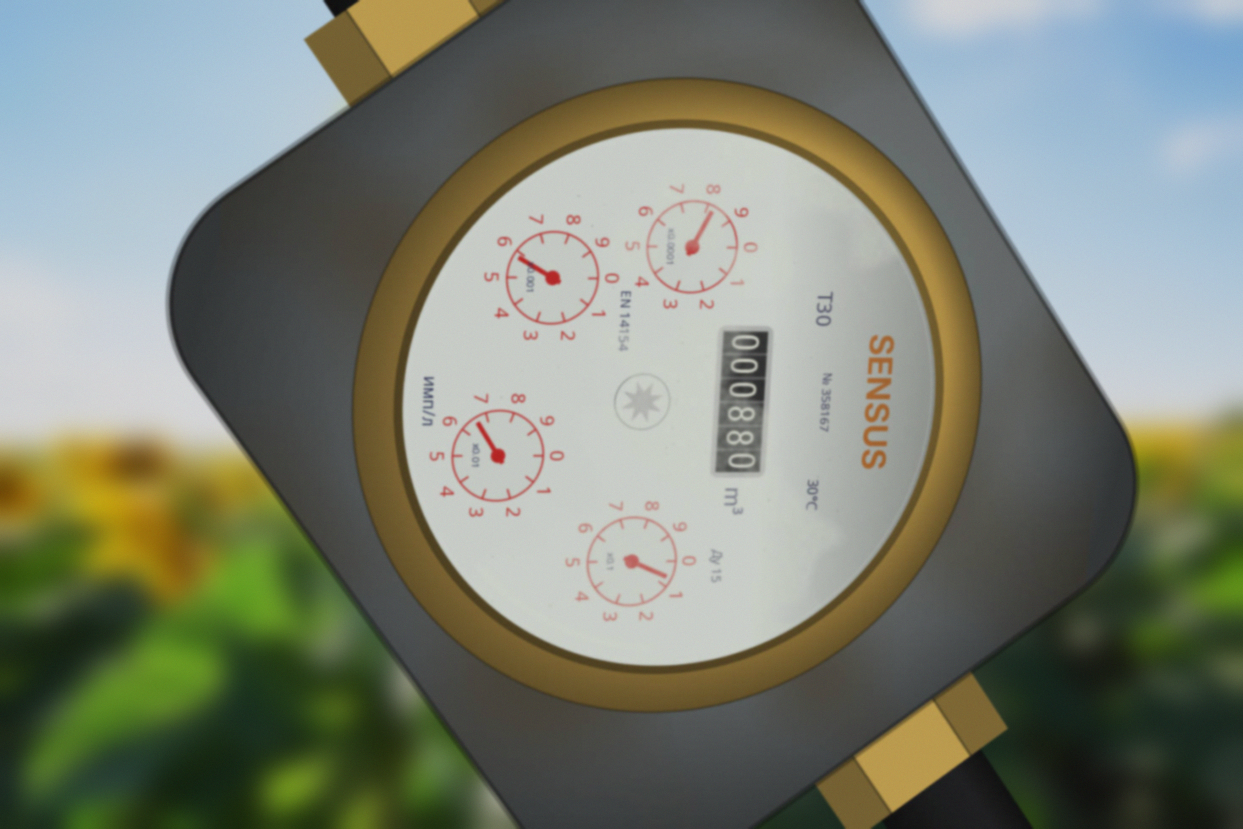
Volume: {"value": 880.0658, "unit": "m³"}
